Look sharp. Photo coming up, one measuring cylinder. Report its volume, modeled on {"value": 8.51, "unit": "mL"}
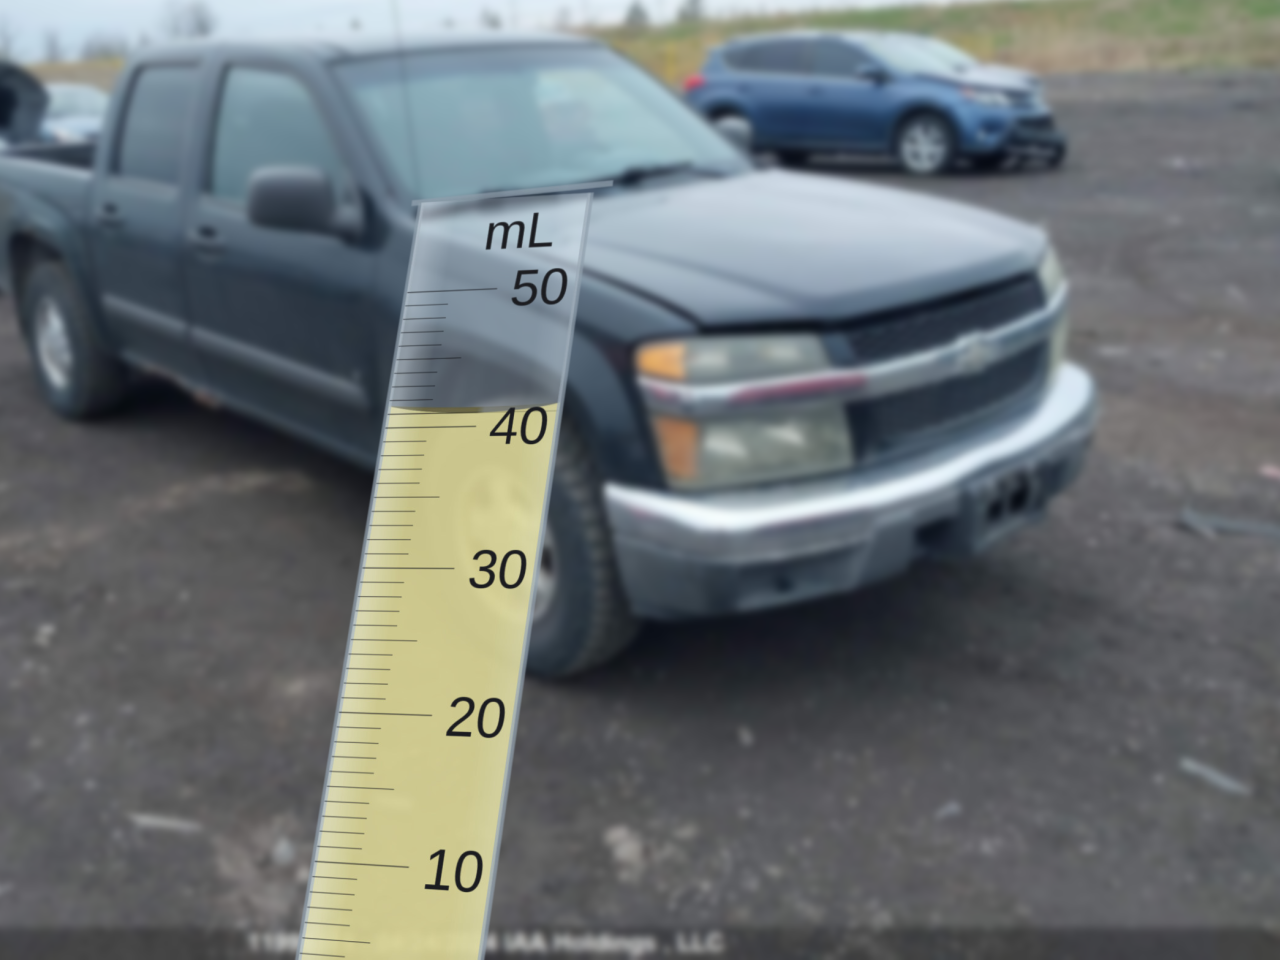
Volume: {"value": 41, "unit": "mL"}
